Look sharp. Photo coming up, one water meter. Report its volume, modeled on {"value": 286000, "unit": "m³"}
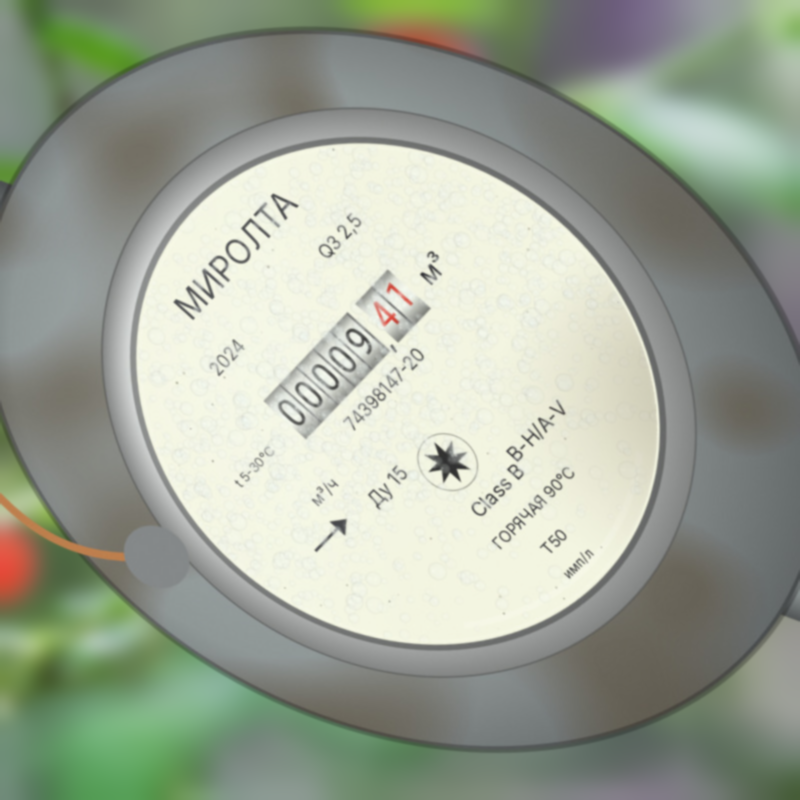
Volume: {"value": 9.41, "unit": "m³"}
